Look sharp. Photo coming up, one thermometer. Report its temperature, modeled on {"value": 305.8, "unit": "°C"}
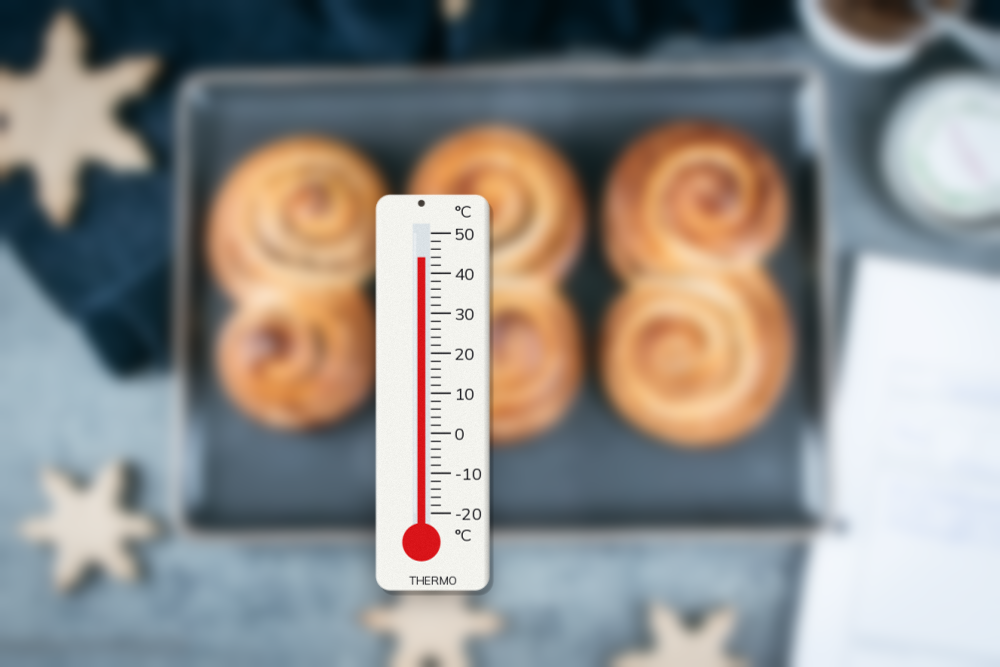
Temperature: {"value": 44, "unit": "°C"}
